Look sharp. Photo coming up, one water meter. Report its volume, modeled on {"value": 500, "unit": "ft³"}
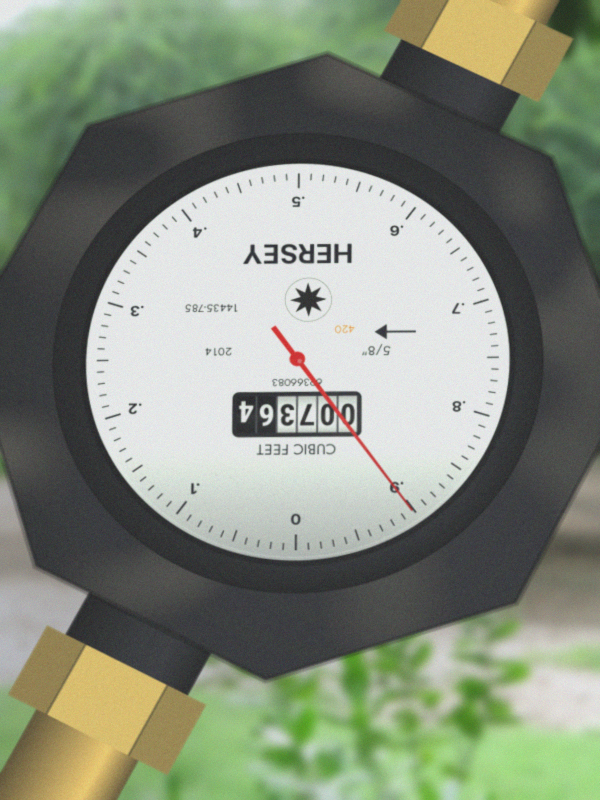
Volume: {"value": 7363.90, "unit": "ft³"}
